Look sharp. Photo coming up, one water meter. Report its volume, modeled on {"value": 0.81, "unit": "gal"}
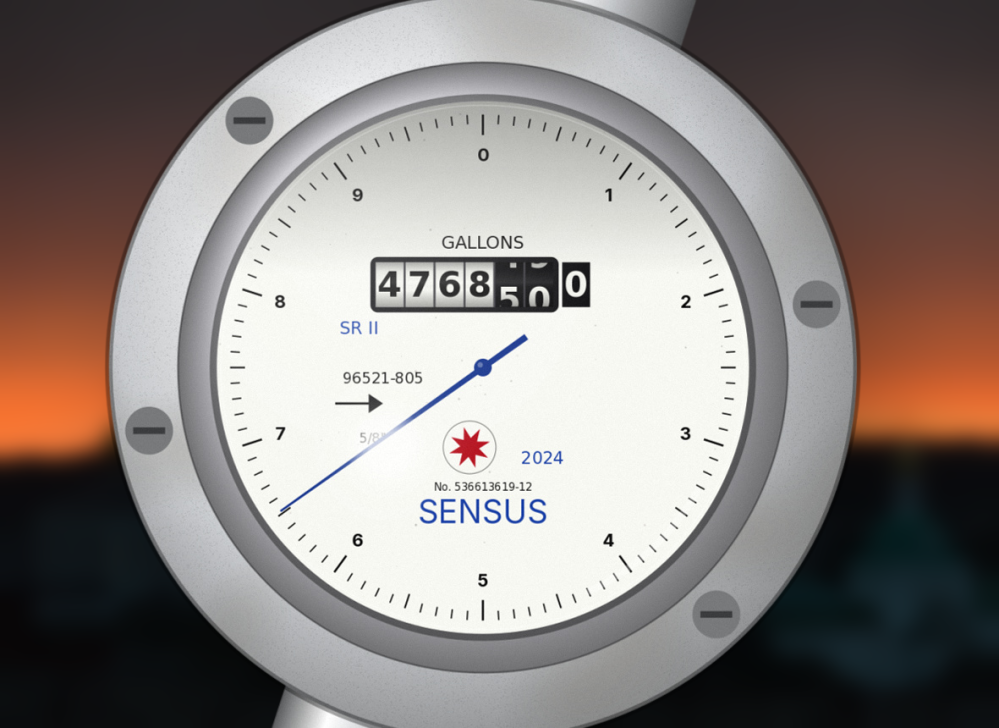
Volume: {"value": 4768496.5, "unit": "gal"}
